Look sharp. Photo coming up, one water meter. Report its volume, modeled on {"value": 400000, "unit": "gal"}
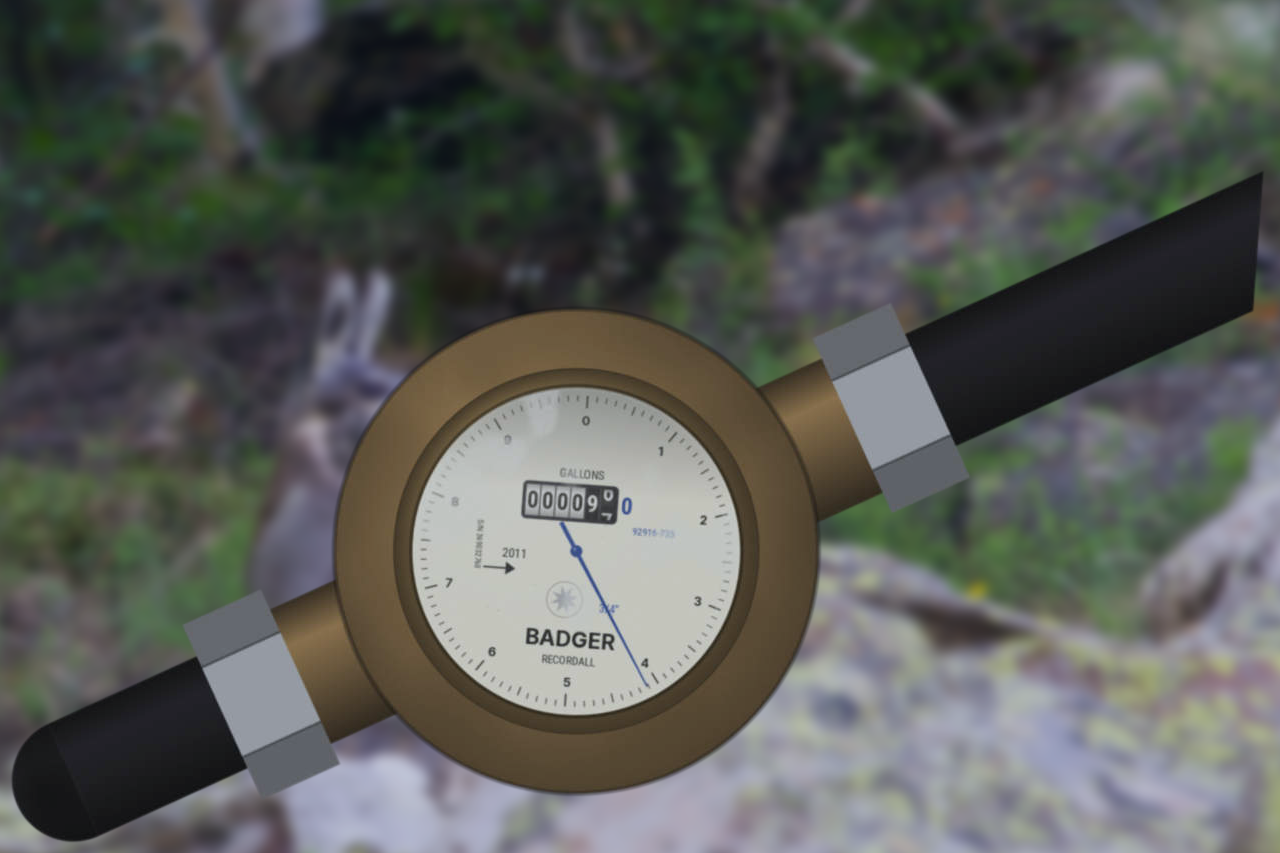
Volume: {"value": 964.1, "unit": "gal"}
